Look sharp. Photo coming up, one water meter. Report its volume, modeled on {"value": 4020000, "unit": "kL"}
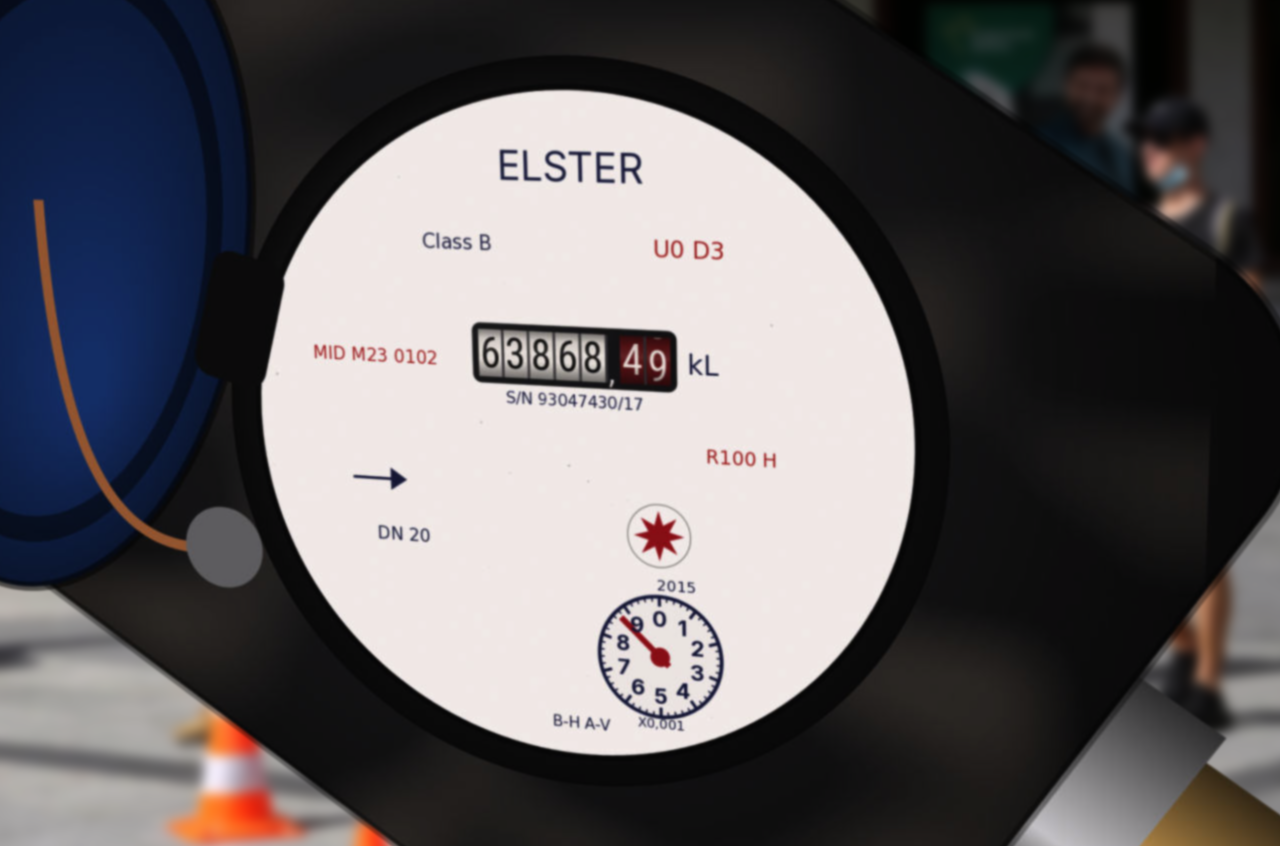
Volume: {"value": 63868.488, "unit": "kL"}
